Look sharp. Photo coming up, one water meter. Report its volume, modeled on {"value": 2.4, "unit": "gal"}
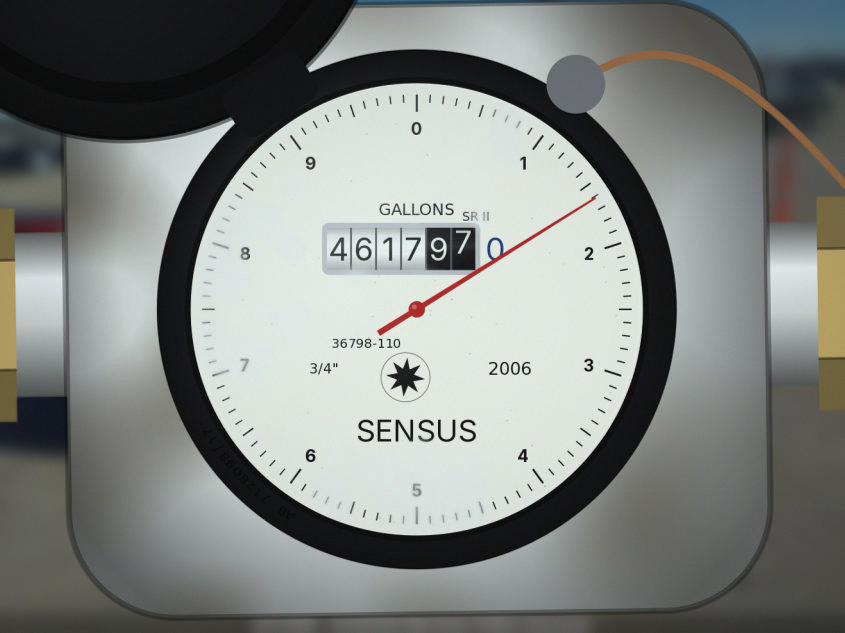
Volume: {"value": 4617971.6, "unit": "gal"}
